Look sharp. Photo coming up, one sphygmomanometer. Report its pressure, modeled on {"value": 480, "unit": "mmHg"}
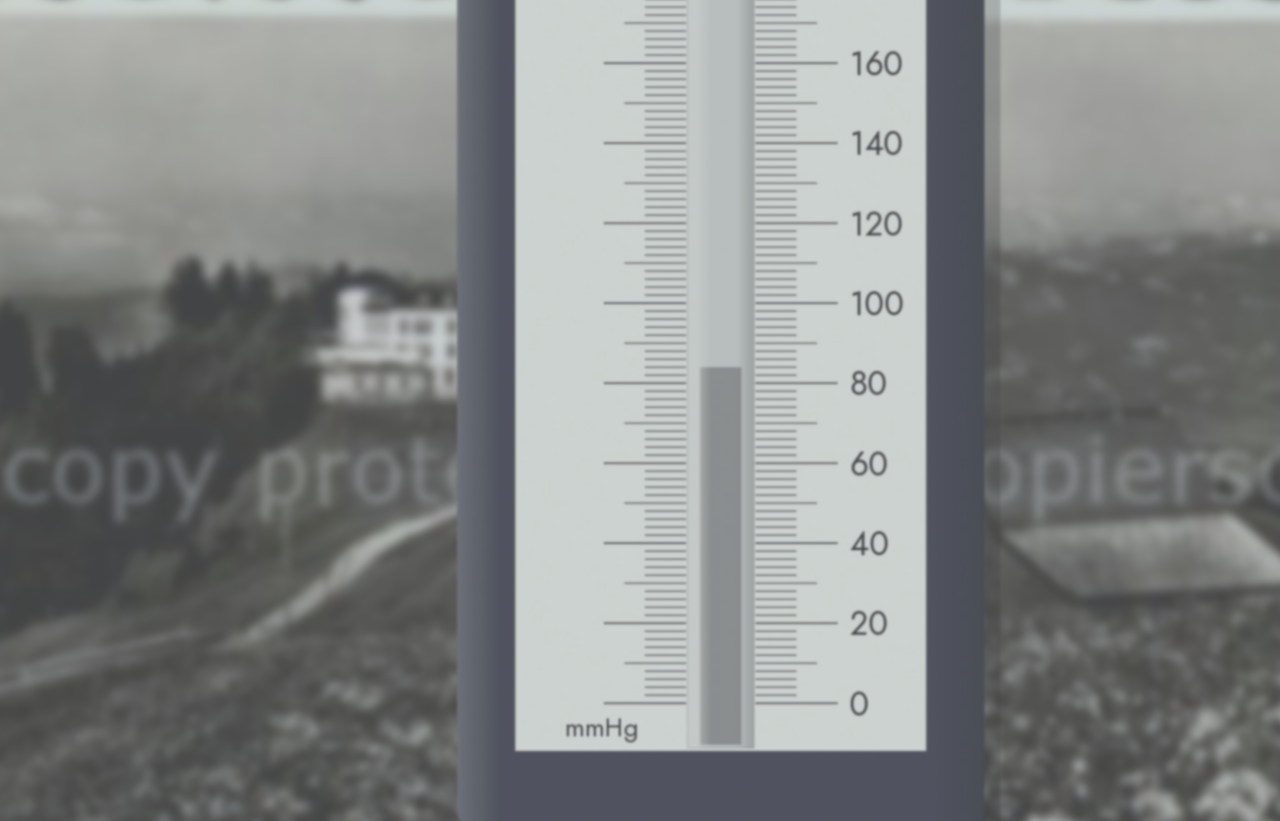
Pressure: {"value": 84, "unit": "mmHg"}
